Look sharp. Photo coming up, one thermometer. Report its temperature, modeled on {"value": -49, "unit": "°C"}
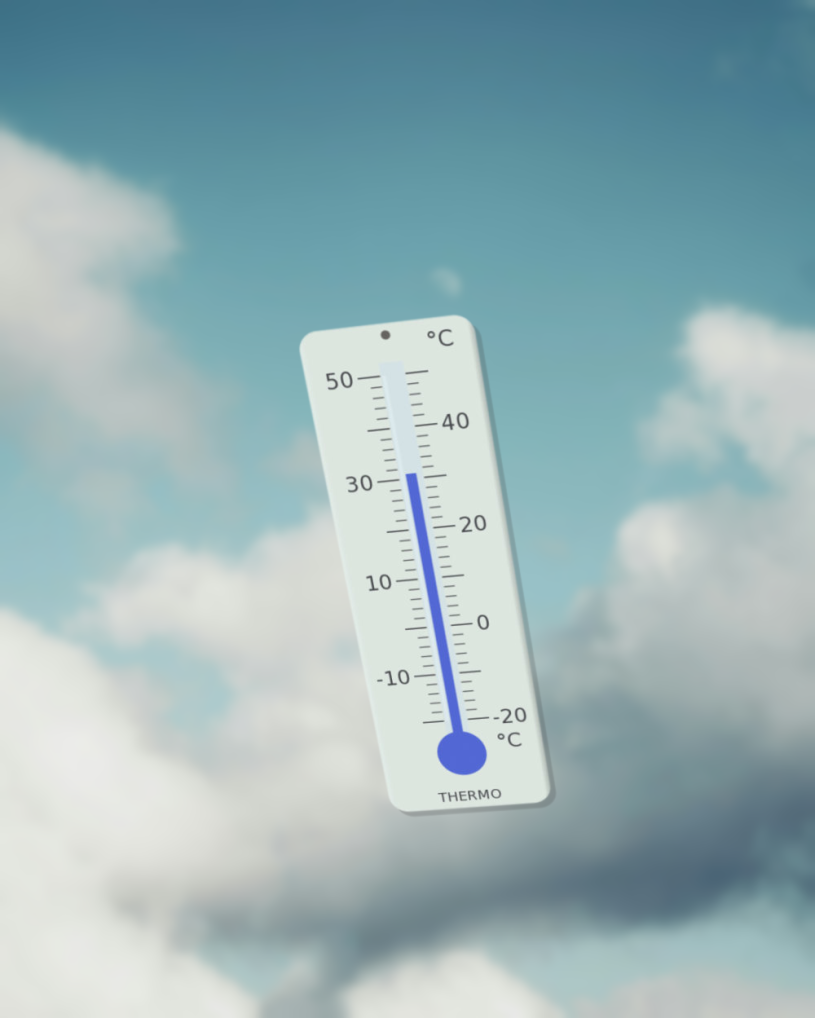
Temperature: {"value": 31, "unit": "°C"}
